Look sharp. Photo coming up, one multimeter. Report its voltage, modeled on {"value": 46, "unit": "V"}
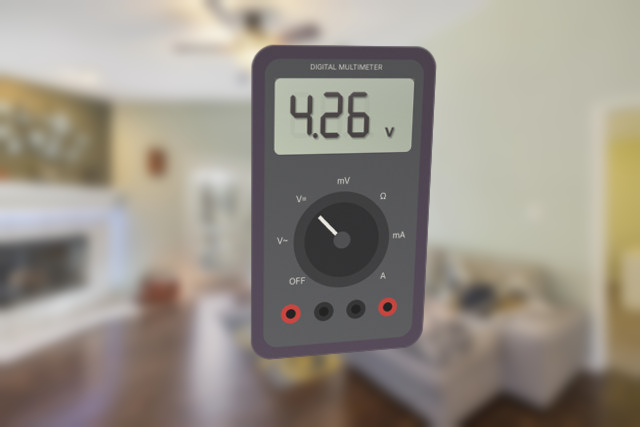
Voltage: {"value": 4.26, "unit": "V"}
